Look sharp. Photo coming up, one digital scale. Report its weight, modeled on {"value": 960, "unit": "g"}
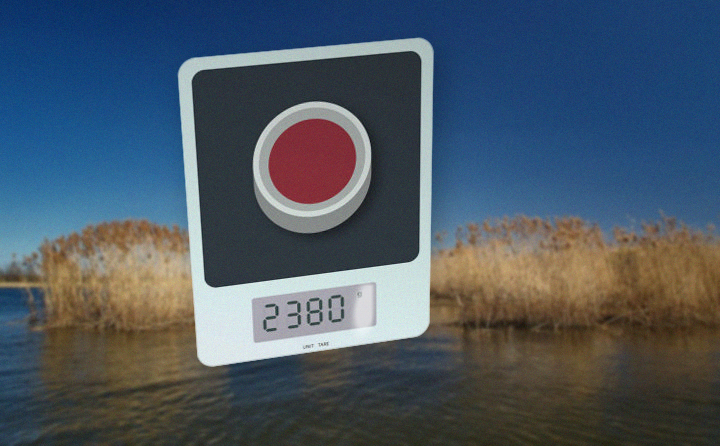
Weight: {"value": 2380, "unit": "g"}
